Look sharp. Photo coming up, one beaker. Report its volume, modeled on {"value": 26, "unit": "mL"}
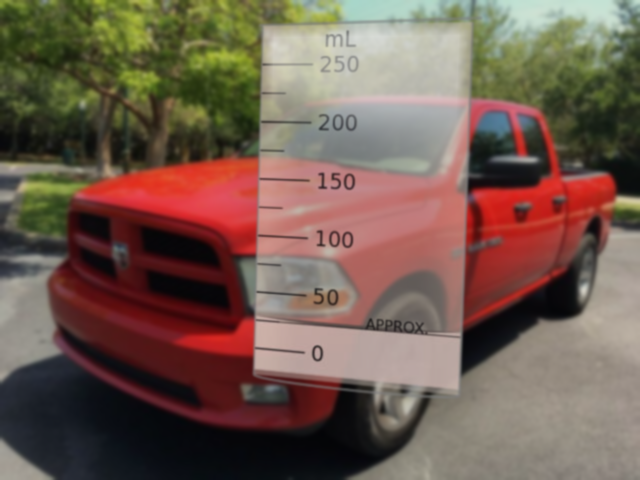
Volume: {"value": 25, "unit": "mL"}
